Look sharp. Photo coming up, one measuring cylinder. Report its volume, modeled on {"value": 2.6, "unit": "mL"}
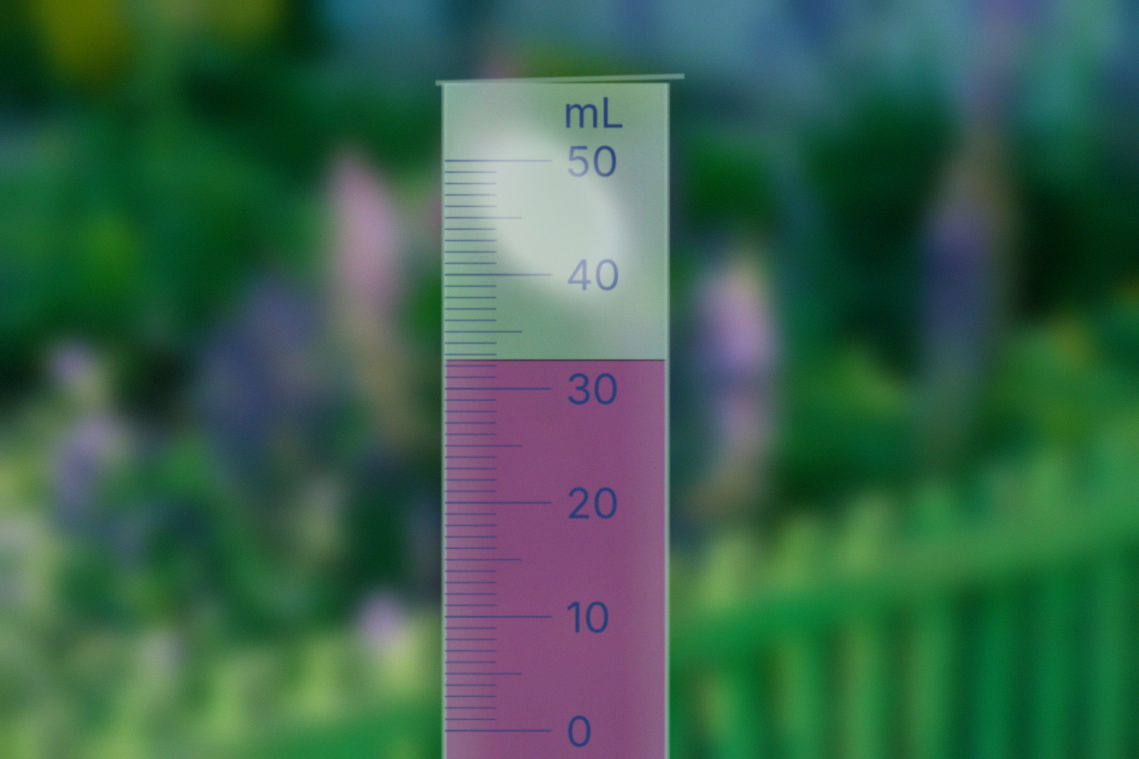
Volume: {"value": 32.5, "unit": "mL"}
